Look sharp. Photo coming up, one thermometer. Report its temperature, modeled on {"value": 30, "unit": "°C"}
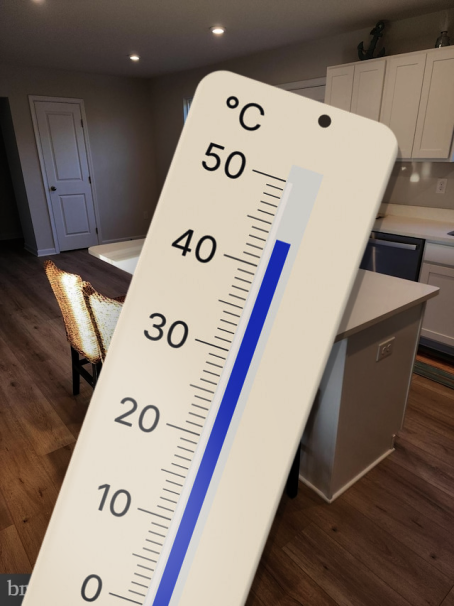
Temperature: {"value": 43.5, "unit": "°C"}
